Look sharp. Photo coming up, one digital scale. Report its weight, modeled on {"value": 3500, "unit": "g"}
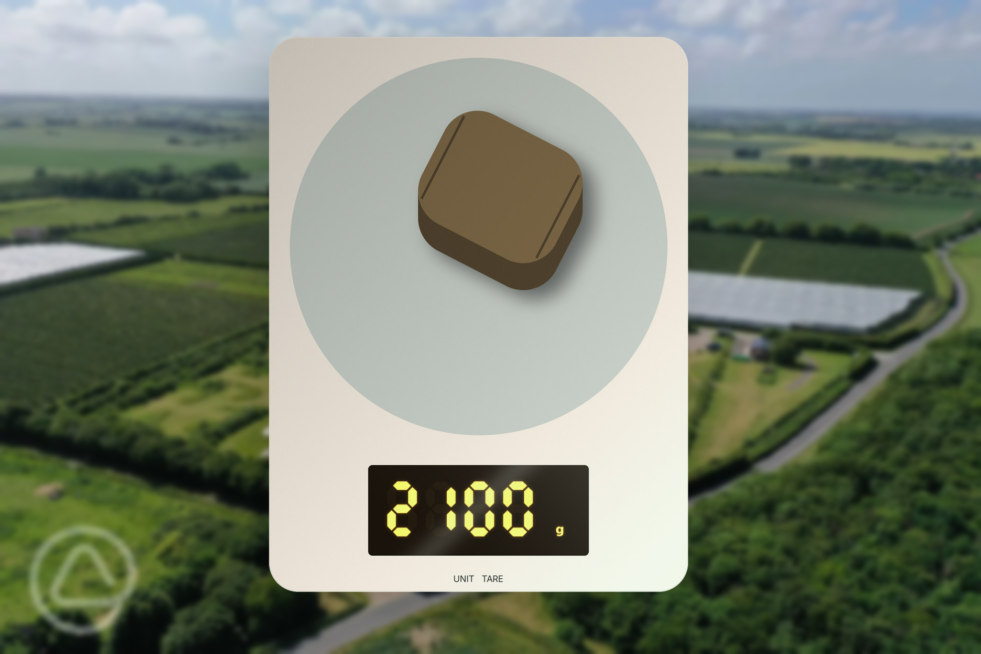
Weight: {"value": 2100, "unit": "g"}
